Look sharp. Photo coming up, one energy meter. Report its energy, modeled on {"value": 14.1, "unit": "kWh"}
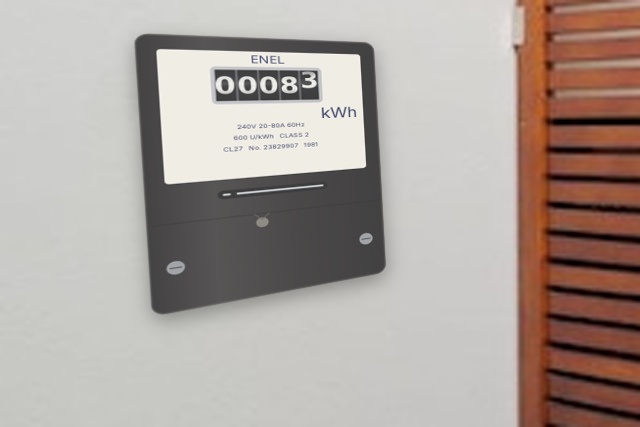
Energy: {"value": 83, "unit": "kWh"}
